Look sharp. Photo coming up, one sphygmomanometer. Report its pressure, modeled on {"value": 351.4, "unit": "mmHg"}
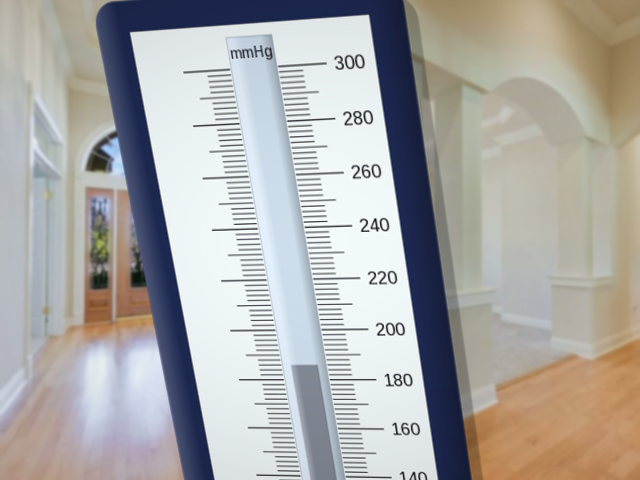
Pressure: {"value": 186, "unit": "mmHg"}
